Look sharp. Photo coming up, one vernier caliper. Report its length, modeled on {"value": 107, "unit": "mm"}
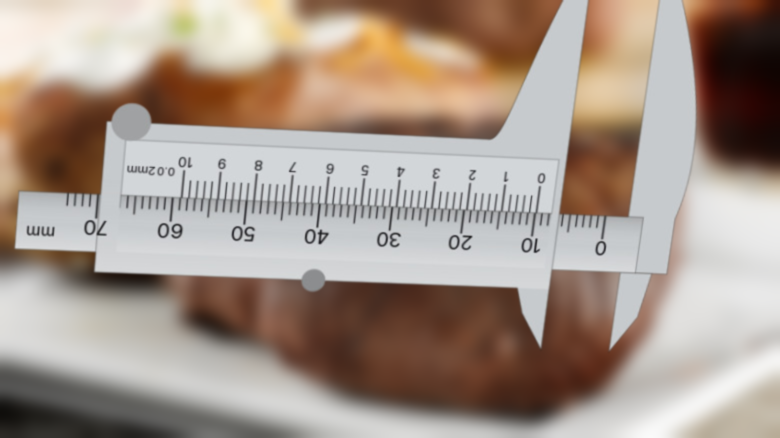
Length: {"value": 9.8, "unit": "mm"}
